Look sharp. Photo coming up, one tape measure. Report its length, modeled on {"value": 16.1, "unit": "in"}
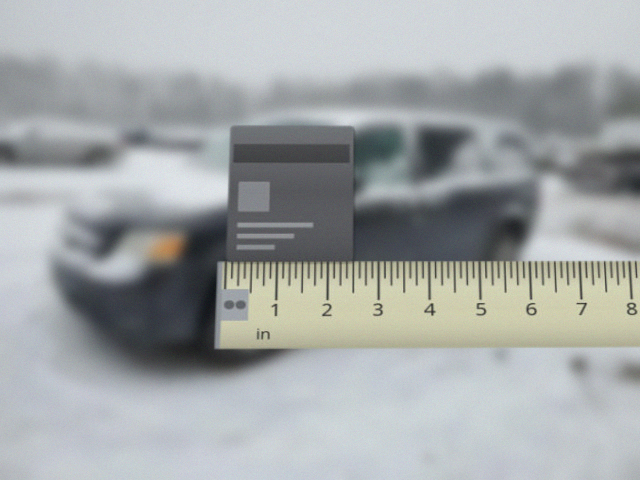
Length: {"value": 2.5, "unit": "in"}
